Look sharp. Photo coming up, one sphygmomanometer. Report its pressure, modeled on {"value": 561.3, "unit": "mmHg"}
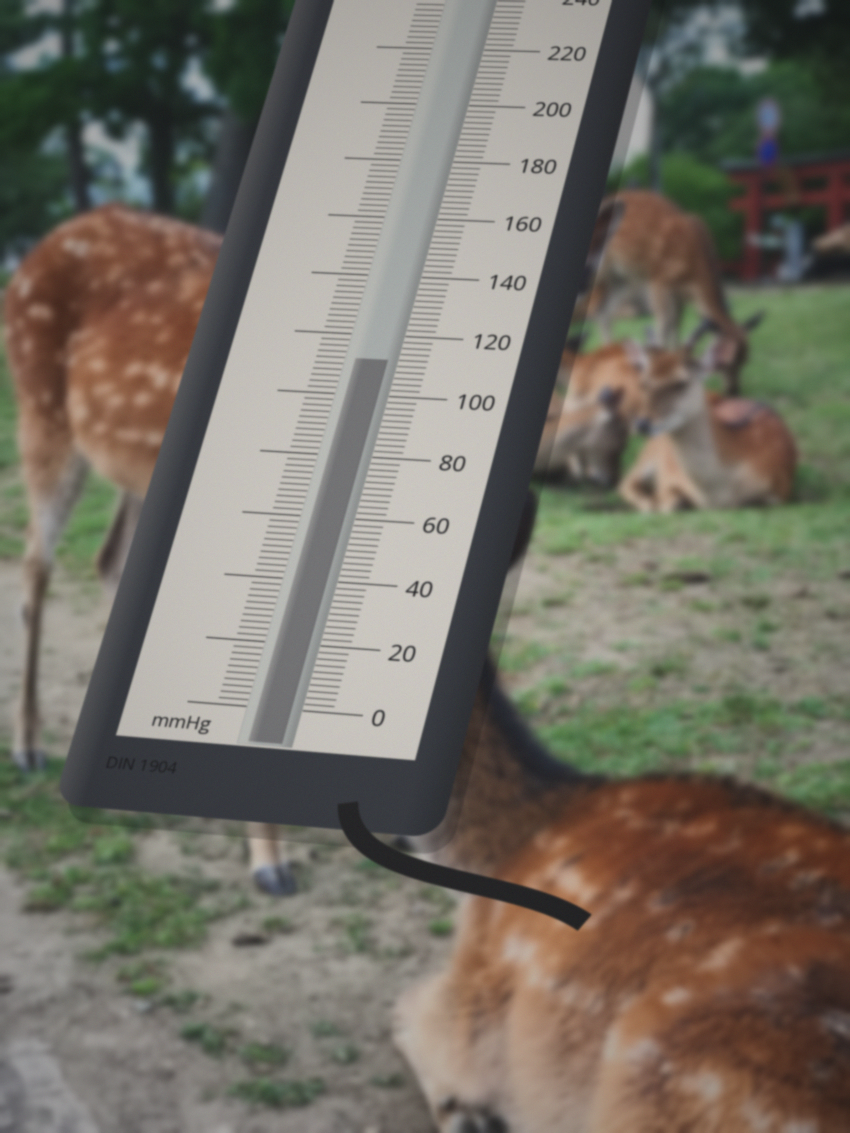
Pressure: {"value": 112, "unit": "mmHg"}
